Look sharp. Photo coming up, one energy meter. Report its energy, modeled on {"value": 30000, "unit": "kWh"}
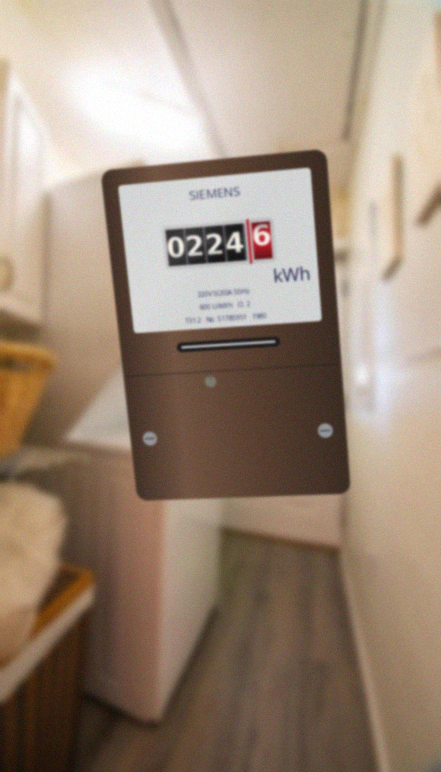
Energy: {"value": 224.6, "unit": "kWh"}
